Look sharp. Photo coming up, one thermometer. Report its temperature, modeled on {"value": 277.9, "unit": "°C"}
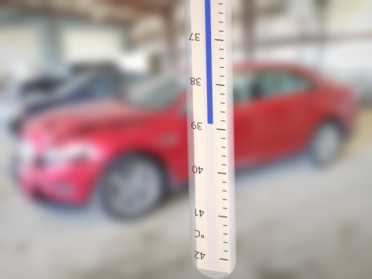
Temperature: {"value": 38.9, "unit": "°C"}
